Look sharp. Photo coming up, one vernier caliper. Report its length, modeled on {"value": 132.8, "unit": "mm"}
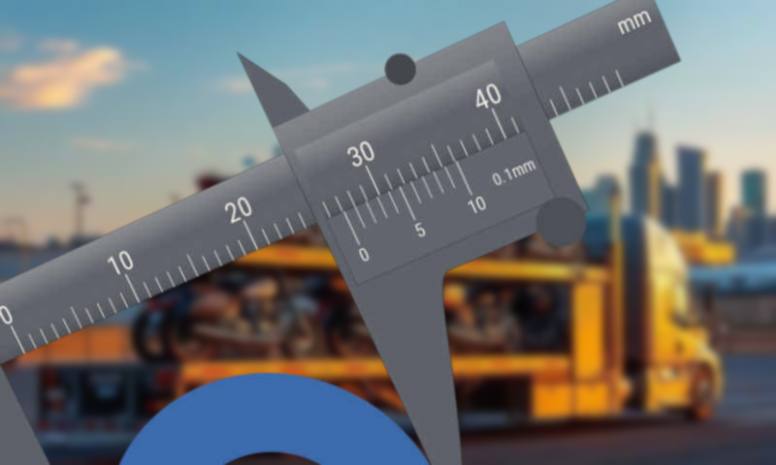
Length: {"value": 27.1, "unit": "mm"}
